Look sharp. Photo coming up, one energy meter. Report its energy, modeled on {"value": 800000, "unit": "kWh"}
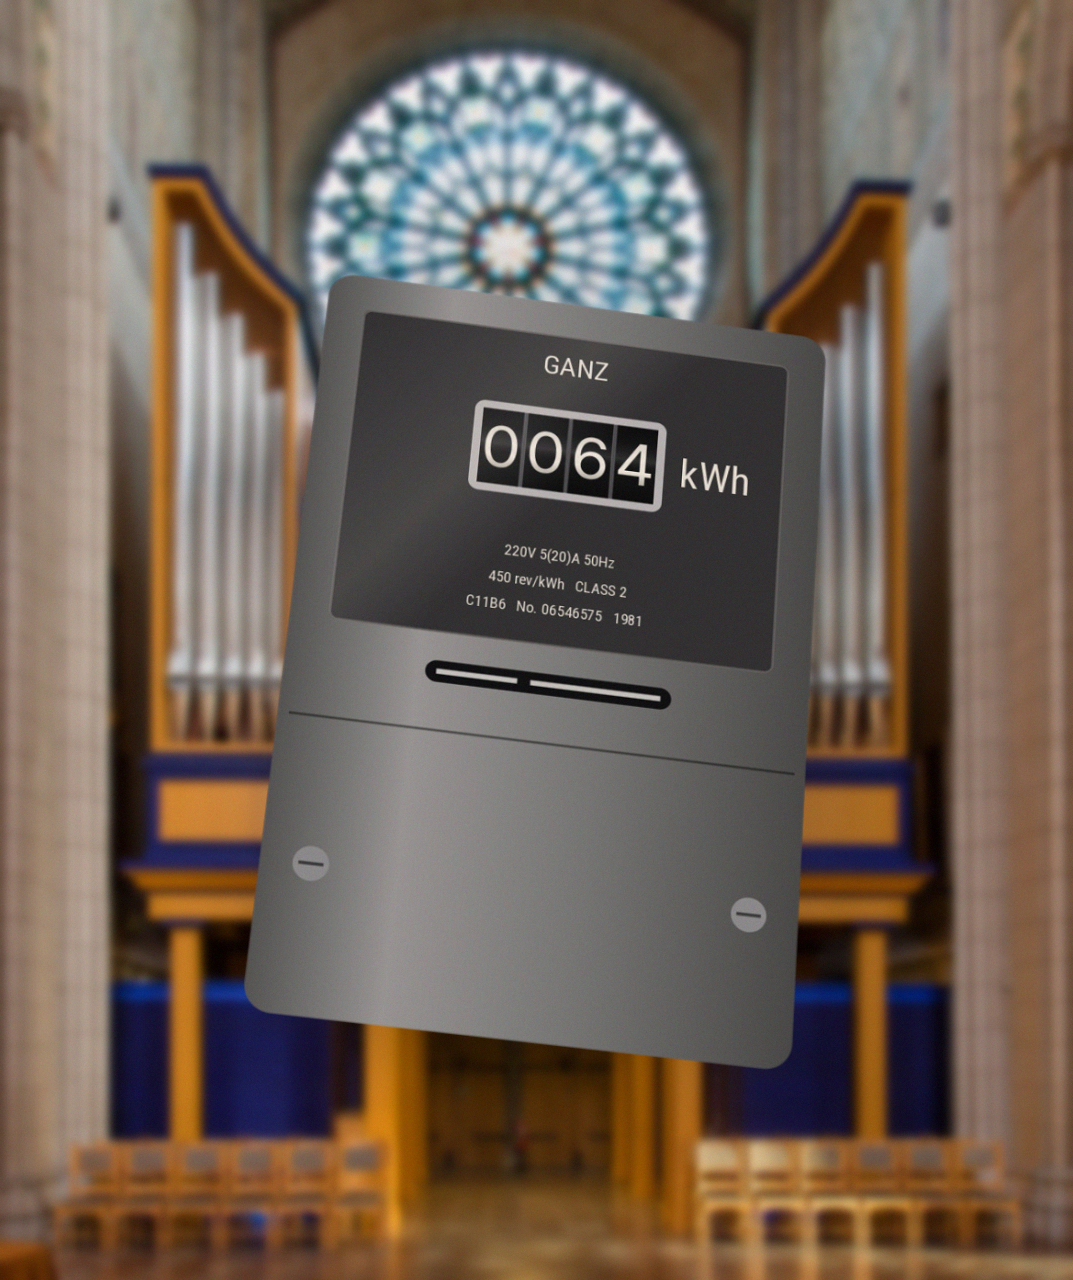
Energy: {"value": 64, "unit": "kWh"}
